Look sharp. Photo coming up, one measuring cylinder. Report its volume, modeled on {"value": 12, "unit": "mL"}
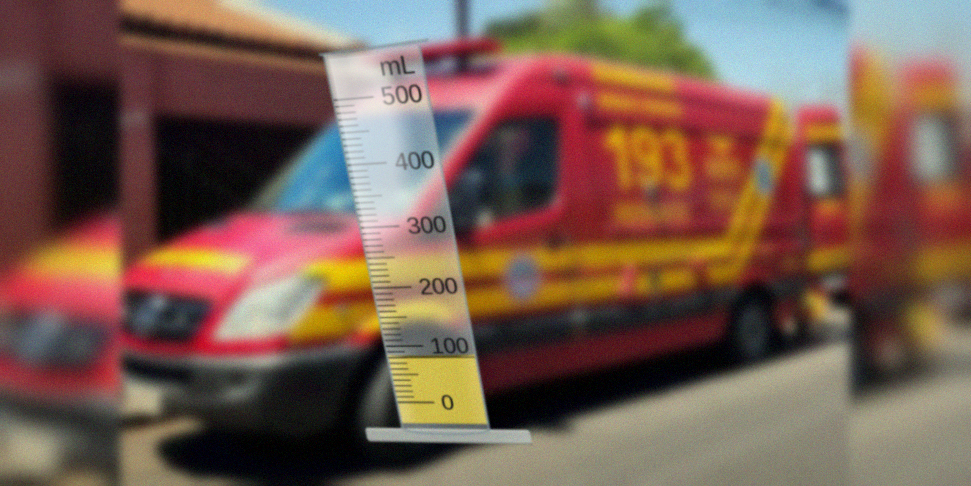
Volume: {"value": 80, "unit": "mL"}
